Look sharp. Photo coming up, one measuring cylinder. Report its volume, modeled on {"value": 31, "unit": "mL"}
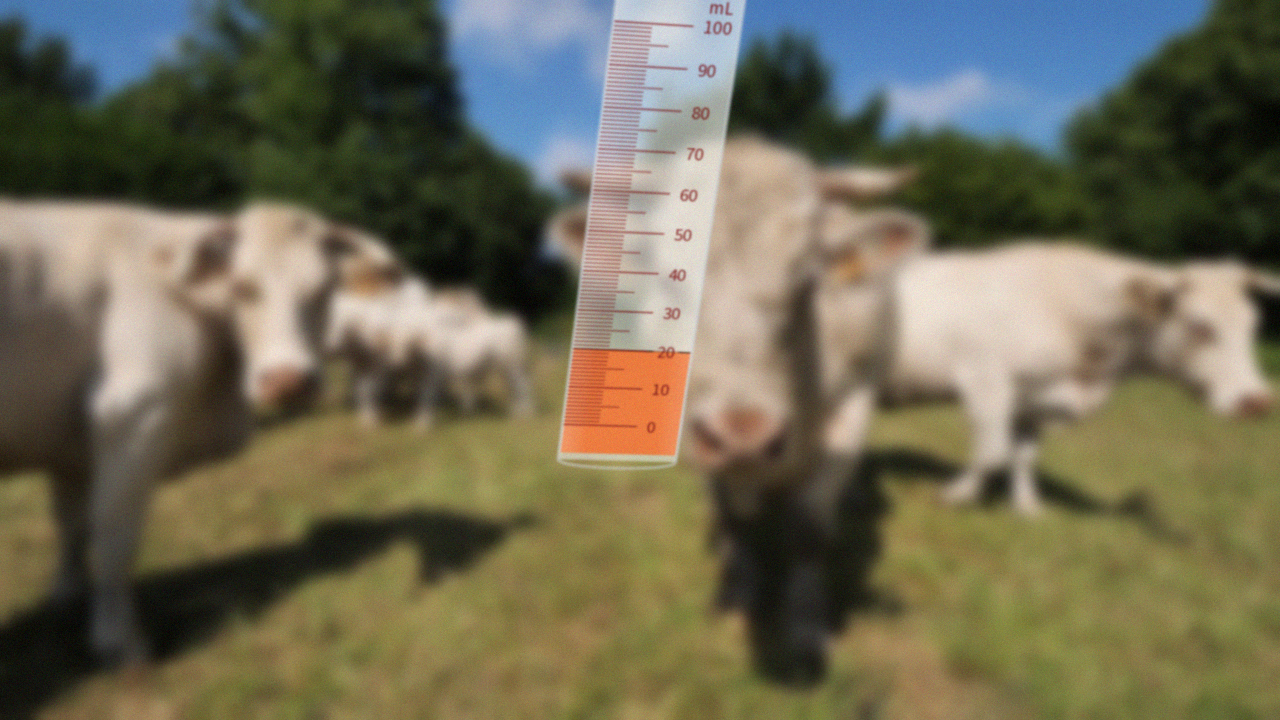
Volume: {"value": 20, "unit": "mL"}
